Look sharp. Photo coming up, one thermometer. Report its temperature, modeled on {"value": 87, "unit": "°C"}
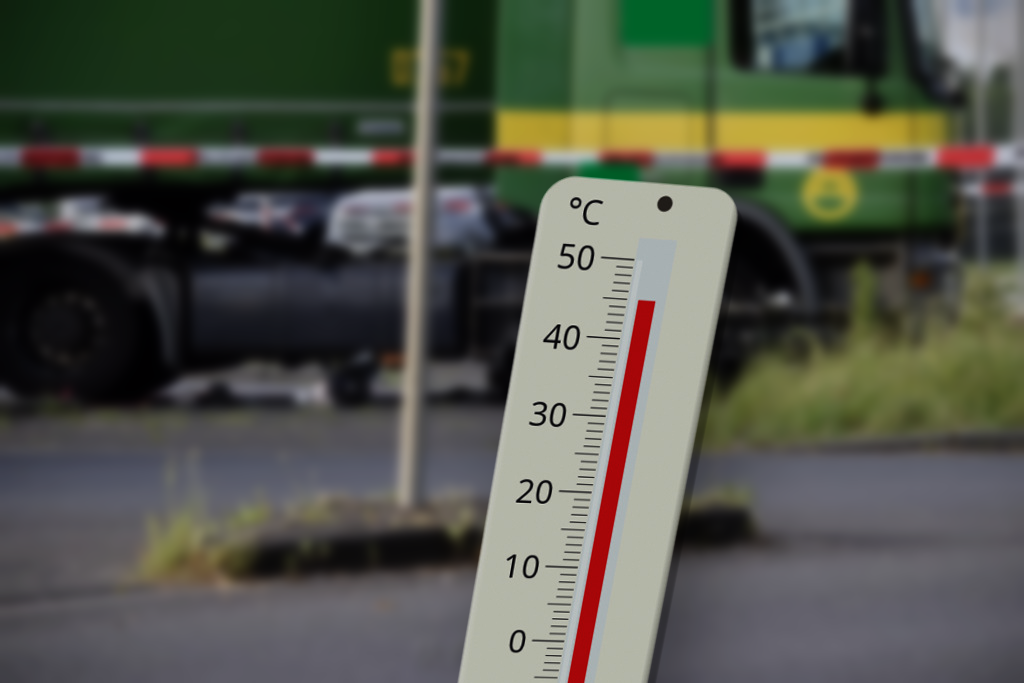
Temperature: {"value": 45, "unit": "°C"}
